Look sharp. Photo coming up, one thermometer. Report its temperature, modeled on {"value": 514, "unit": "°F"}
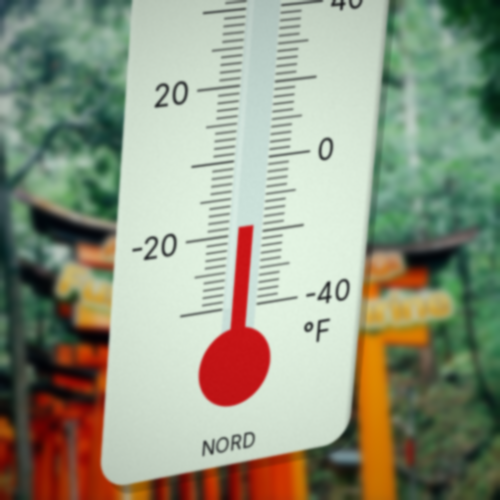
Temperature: {"value": -18, "unit": "°F"}
